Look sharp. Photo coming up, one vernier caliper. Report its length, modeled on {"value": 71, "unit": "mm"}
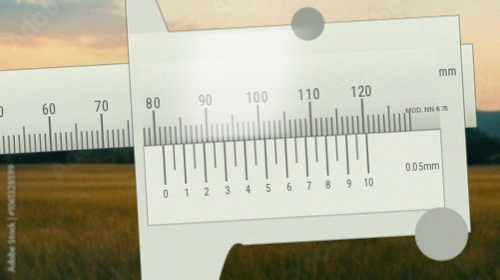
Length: {"value": 81.5, "unit": "mm"}
